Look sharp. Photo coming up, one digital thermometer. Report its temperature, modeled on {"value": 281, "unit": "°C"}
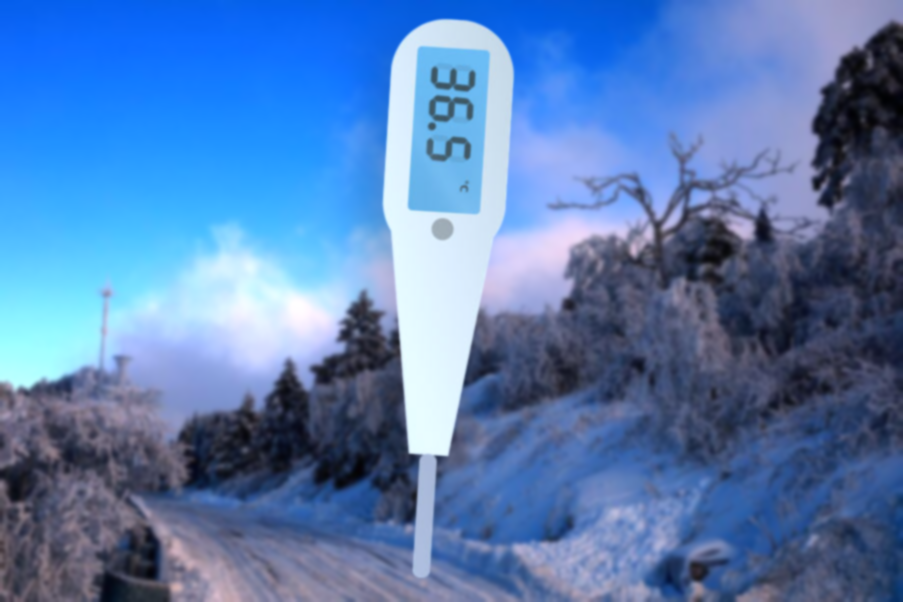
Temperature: {"value": 36.5, "unit": "°C"}
